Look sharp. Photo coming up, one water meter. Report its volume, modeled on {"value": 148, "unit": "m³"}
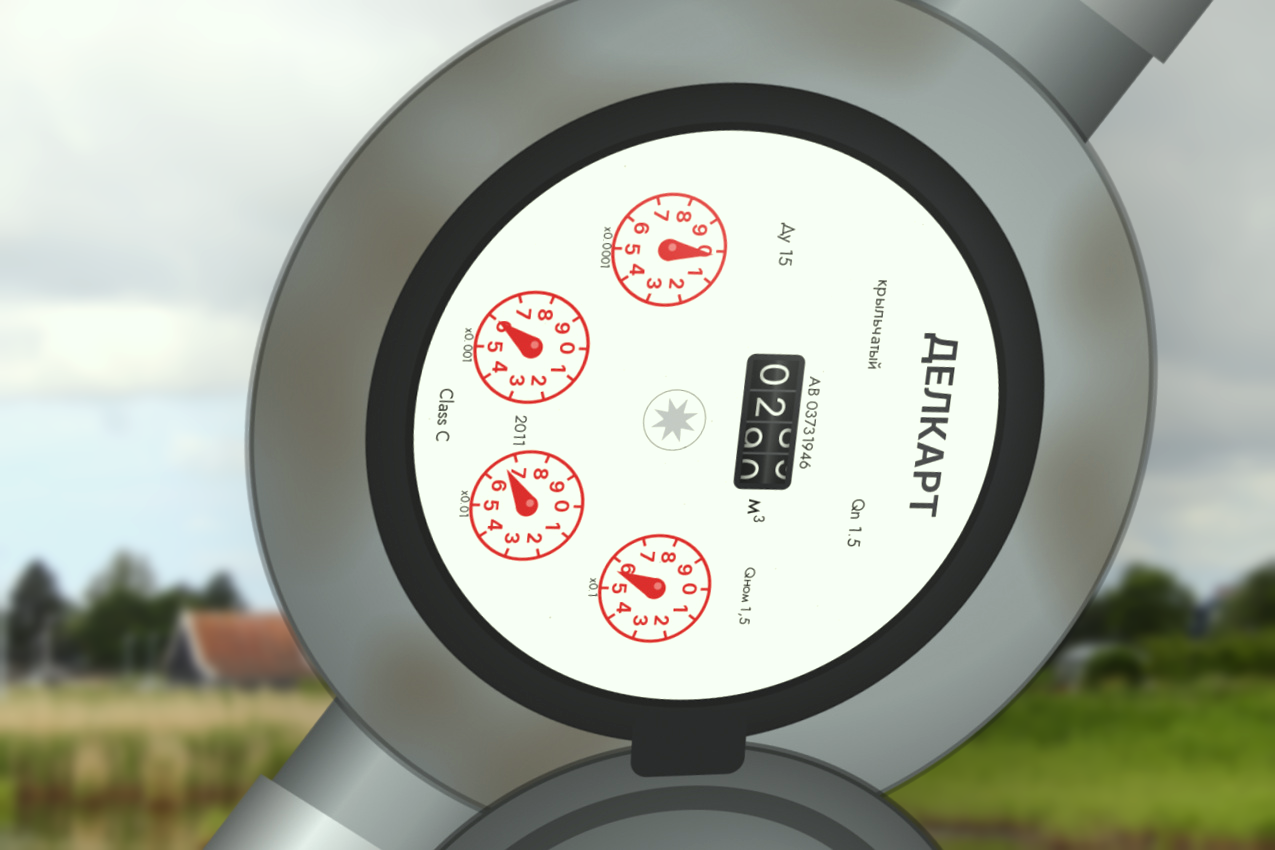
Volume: {"value": 289.5660, "unit": "m³"}
